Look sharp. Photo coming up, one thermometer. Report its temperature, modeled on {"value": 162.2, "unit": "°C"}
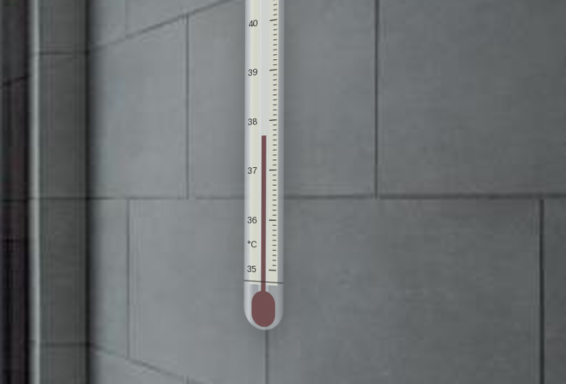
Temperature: {"value": 37.7, "unit": "°C"}
